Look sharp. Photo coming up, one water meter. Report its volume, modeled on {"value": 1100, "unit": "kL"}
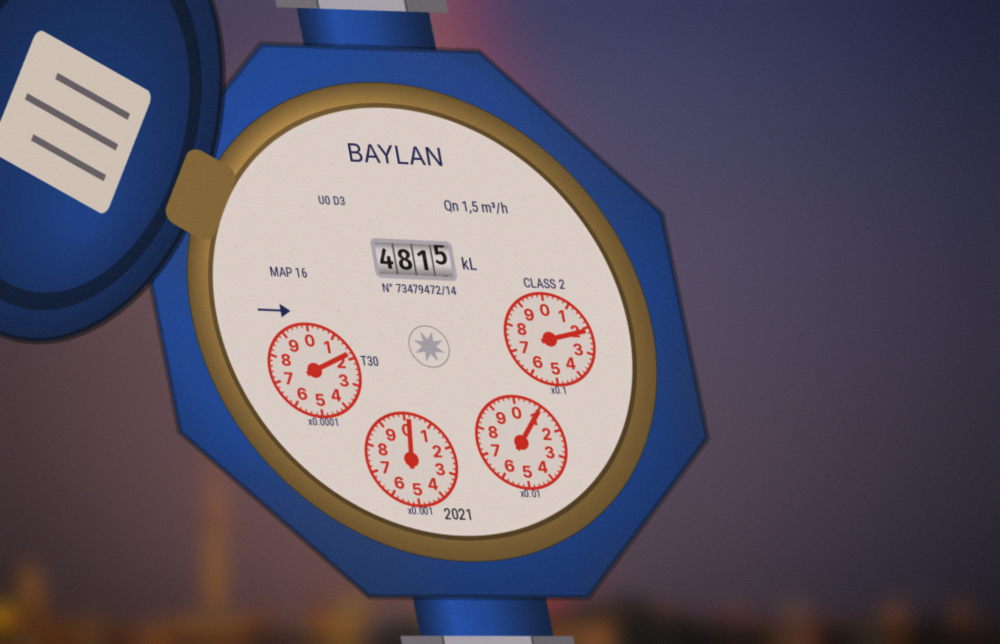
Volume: {"value": 4815.2101, "unit": "kL"}
